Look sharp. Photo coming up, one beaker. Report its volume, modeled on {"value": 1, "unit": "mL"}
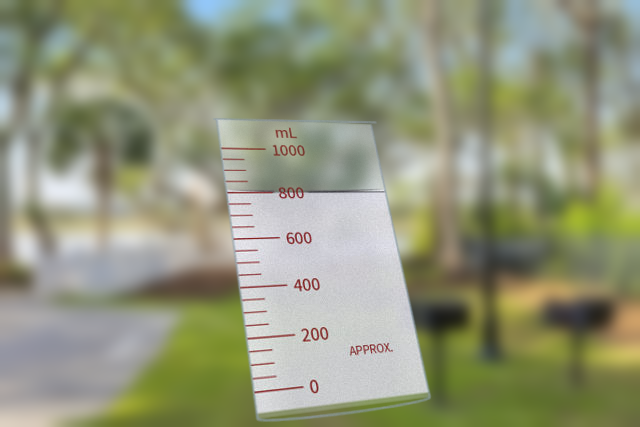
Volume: {"value": 800, "unit": "mL"}
